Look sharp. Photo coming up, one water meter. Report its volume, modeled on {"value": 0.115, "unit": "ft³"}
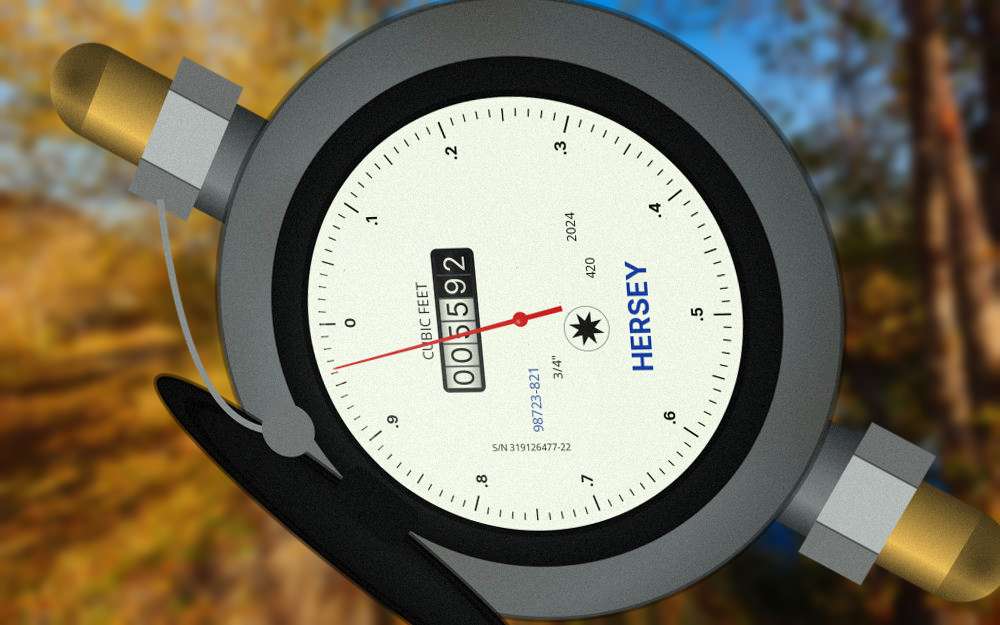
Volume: {"value": 5591.96, "unit": "ft³"}
